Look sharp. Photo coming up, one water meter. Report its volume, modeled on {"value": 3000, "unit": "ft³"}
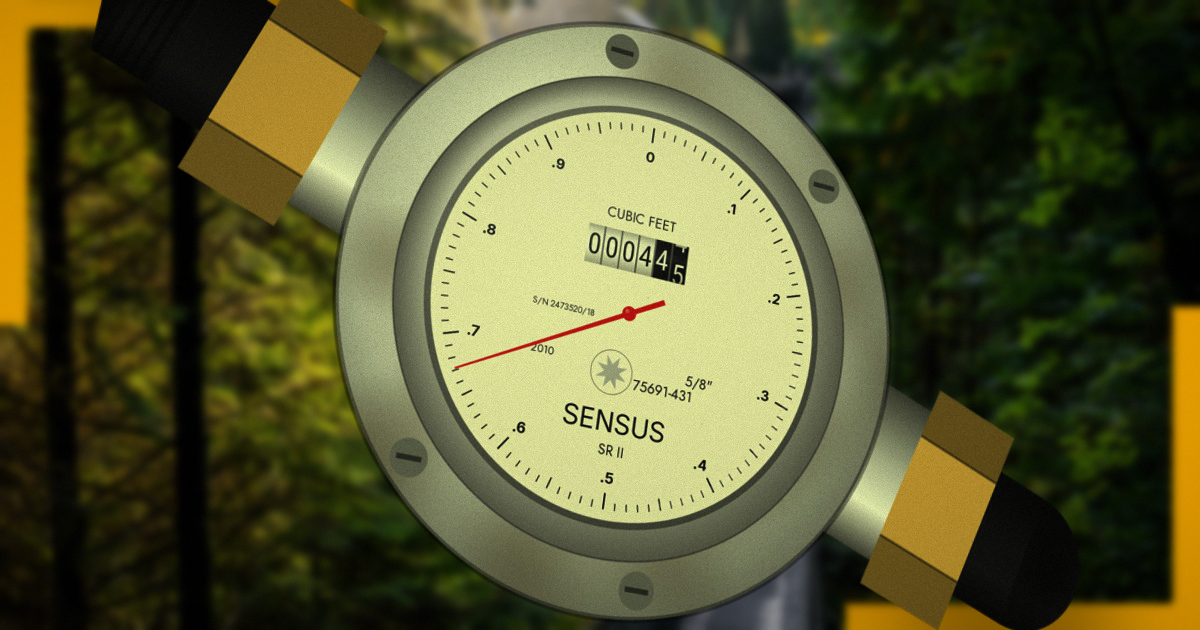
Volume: {"value": 444.67, "unit": "ft³"}
